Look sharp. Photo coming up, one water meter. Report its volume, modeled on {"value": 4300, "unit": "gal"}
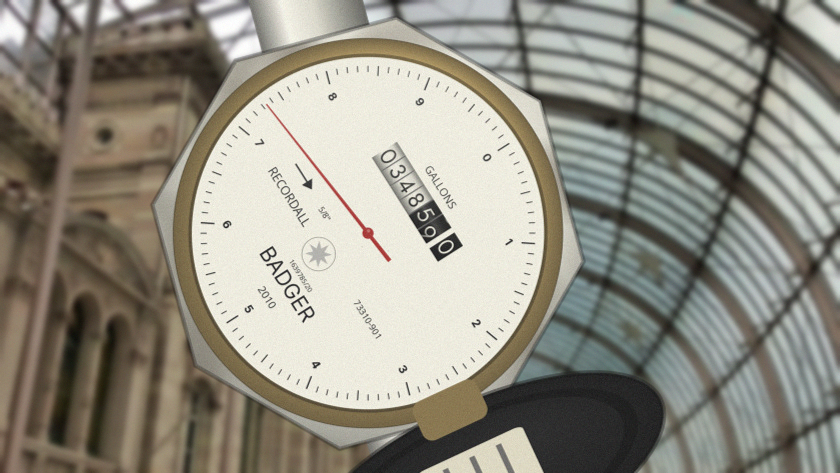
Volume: {"value": 348587.3, "unit": "gal"}
